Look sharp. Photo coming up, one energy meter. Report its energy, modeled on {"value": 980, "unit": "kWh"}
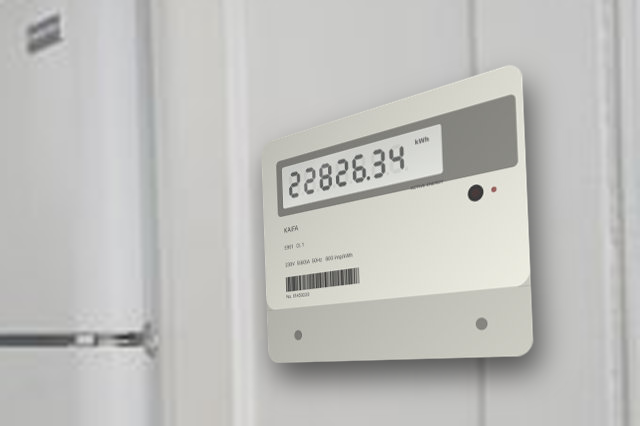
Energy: {"value": 22826.34, "unit": "kWh"}
